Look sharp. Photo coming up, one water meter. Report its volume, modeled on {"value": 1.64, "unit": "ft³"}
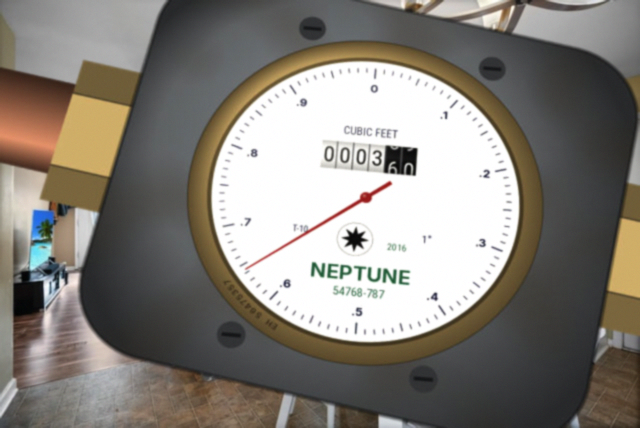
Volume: {"value": 359.64, "unit": "ft³"}
